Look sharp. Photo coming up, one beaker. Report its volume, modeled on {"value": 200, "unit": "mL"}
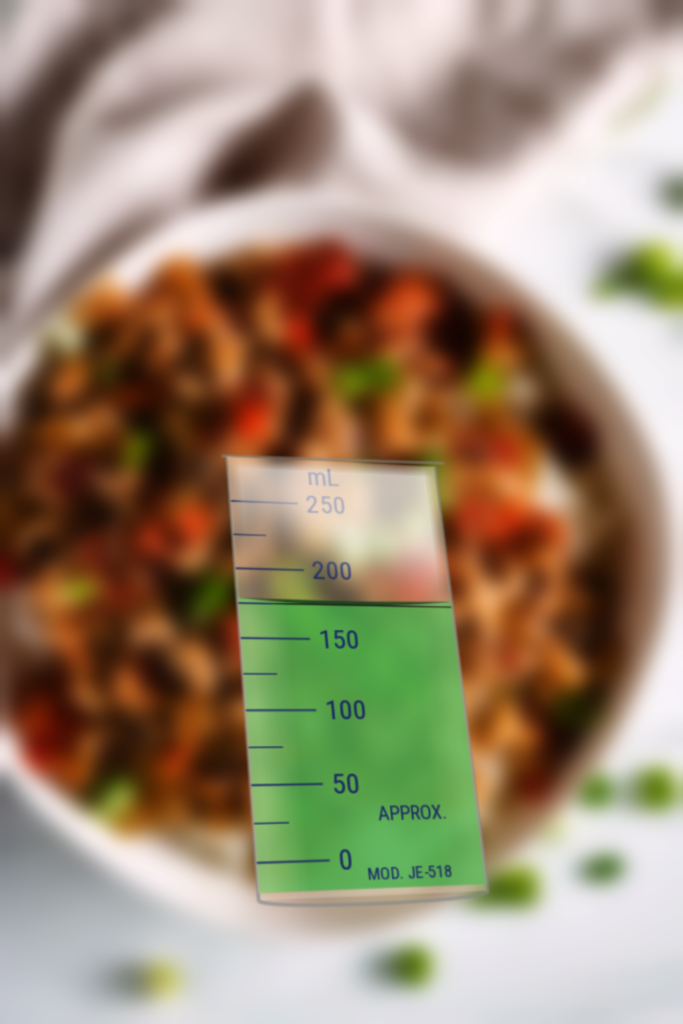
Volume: {"value": 175, "unit": "mL"}
